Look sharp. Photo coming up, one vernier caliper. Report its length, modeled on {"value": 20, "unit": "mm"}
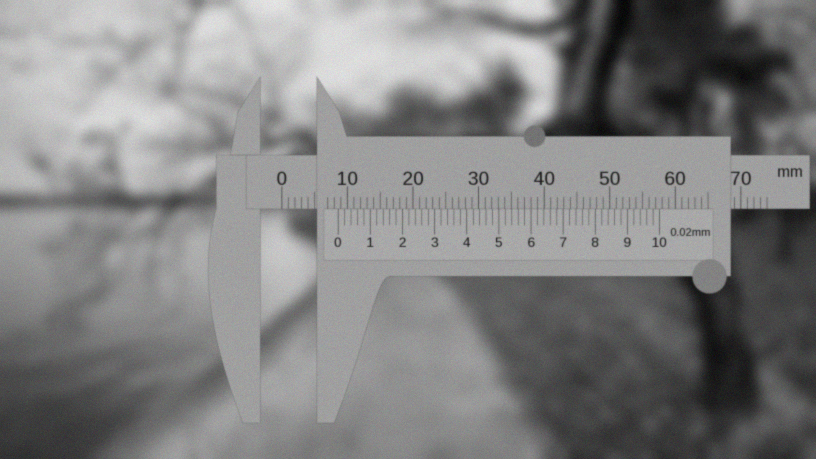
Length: {"value": 8.6, "unit": "mm"}
